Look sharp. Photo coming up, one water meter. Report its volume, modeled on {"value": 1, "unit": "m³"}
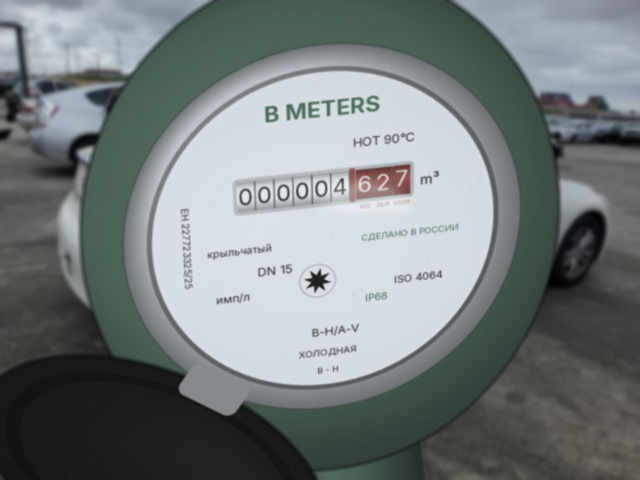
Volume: {"value": 4.627, "unit": "m³"}
